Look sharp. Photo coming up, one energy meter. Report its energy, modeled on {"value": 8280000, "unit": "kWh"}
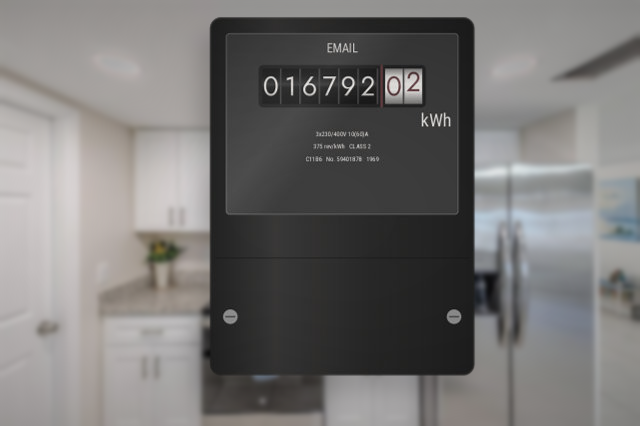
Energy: {"value": 16792.02, "unit": "kWh"}
